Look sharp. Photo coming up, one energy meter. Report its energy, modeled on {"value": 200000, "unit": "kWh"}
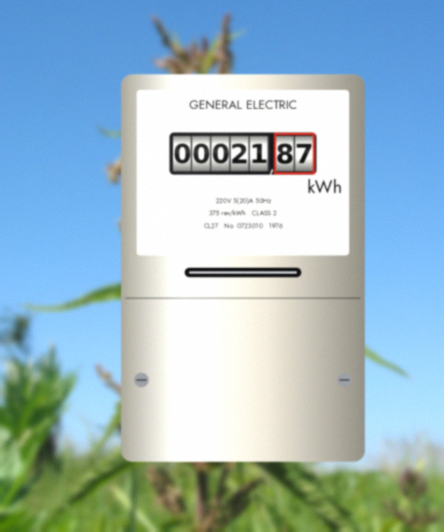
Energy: {"value": 21.87, "unit": "kWh"}
